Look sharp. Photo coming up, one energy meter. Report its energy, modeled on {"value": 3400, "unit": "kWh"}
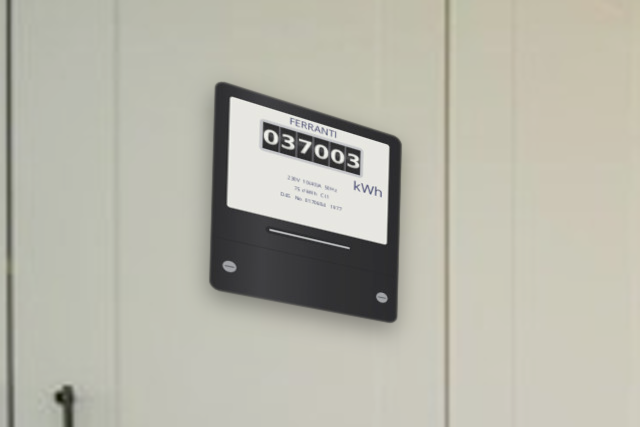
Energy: {"value": 37003, "unit": "kWh"}
